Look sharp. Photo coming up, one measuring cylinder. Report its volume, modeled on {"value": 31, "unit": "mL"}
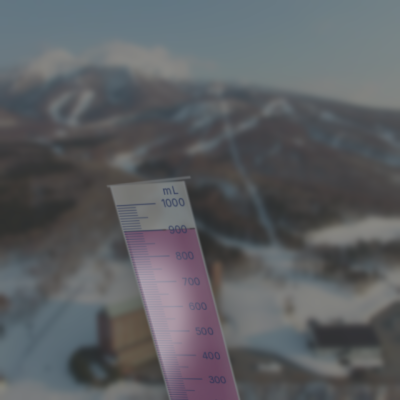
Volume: {"value": 900, "unit": "mL"}
